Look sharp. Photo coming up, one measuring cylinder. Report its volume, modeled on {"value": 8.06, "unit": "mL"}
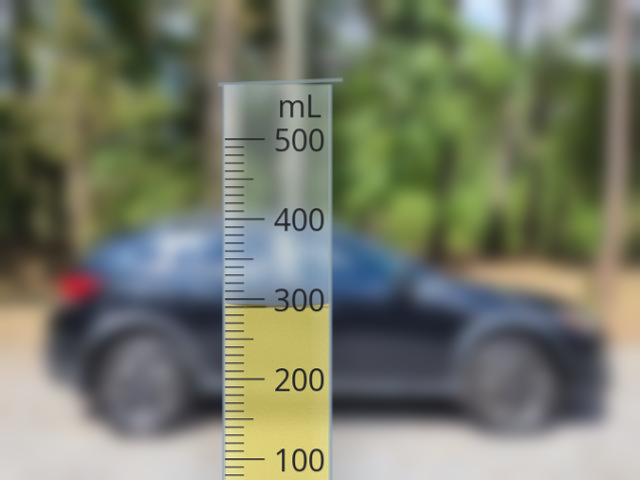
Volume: {"value": 290, "unit": "mL"}
